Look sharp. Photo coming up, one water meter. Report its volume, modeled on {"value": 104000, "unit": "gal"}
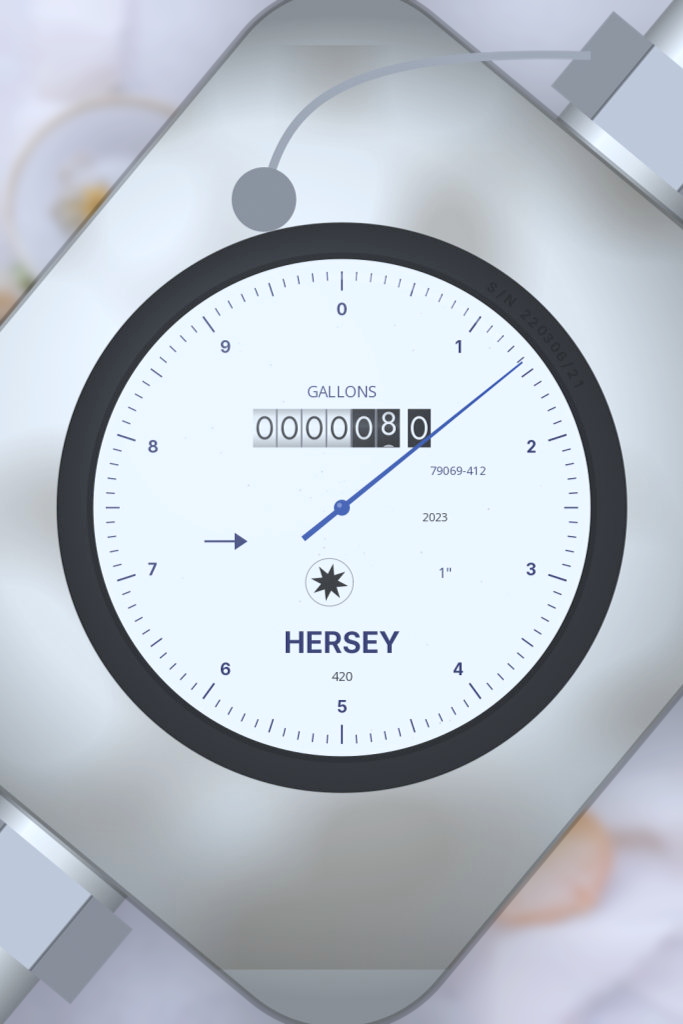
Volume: {"value": 81.4, "unit": "gal"}
